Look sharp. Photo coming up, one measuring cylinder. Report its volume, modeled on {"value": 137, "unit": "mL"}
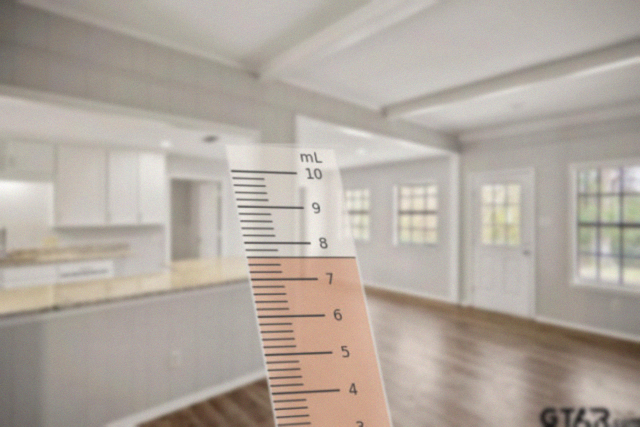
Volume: {"value": 7.6, "unit": "mL"}
